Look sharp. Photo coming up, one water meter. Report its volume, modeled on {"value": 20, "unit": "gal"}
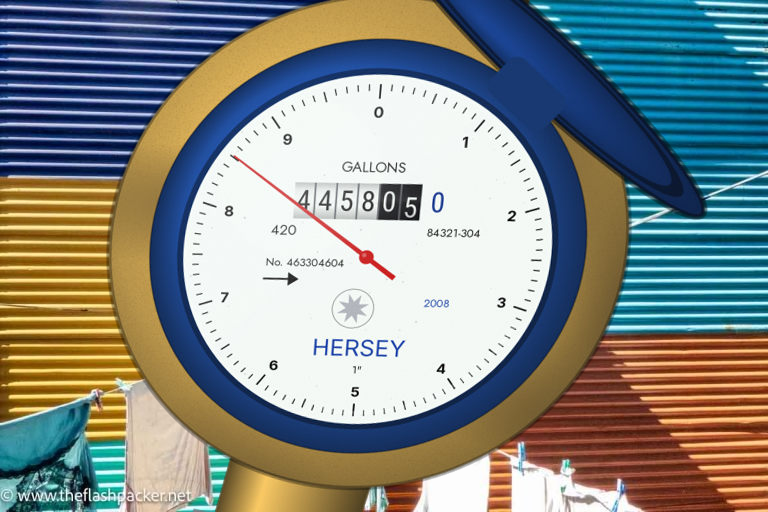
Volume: {"value": 4458048.5, "unit": "gal"}
